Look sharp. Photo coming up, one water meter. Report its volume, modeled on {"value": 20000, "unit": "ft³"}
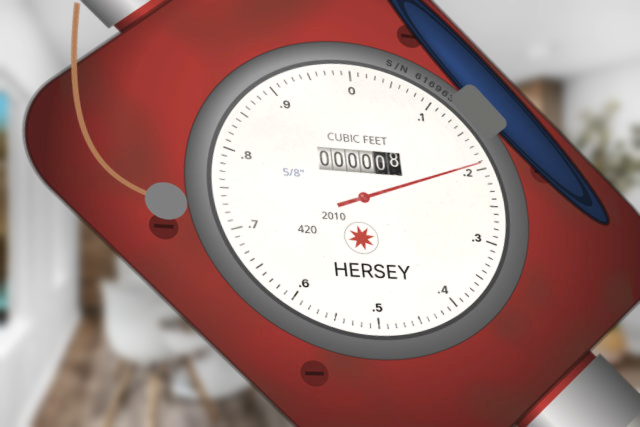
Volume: {"value": 8.19, "unit": "ft³"}
